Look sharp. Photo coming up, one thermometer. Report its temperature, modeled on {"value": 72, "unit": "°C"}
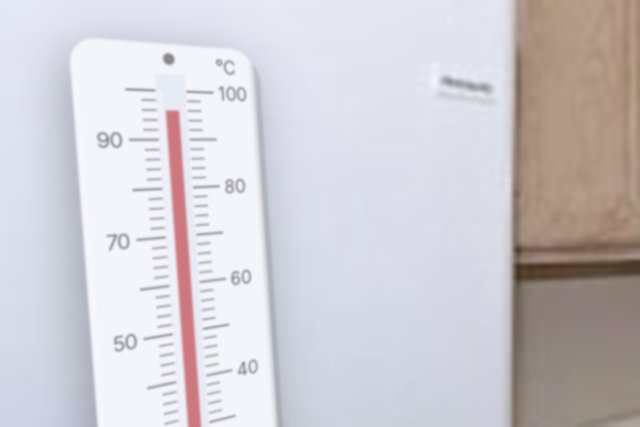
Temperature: {"value": 96, "unit": "°C"}
